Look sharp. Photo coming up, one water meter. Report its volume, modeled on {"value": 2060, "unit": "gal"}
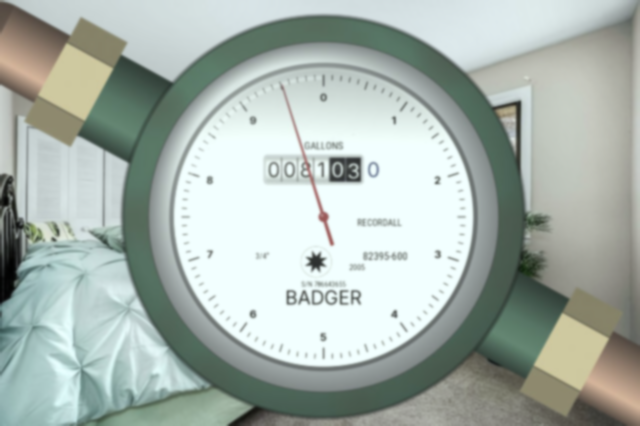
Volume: {"value": 81029.5, "unit": "gal"}
